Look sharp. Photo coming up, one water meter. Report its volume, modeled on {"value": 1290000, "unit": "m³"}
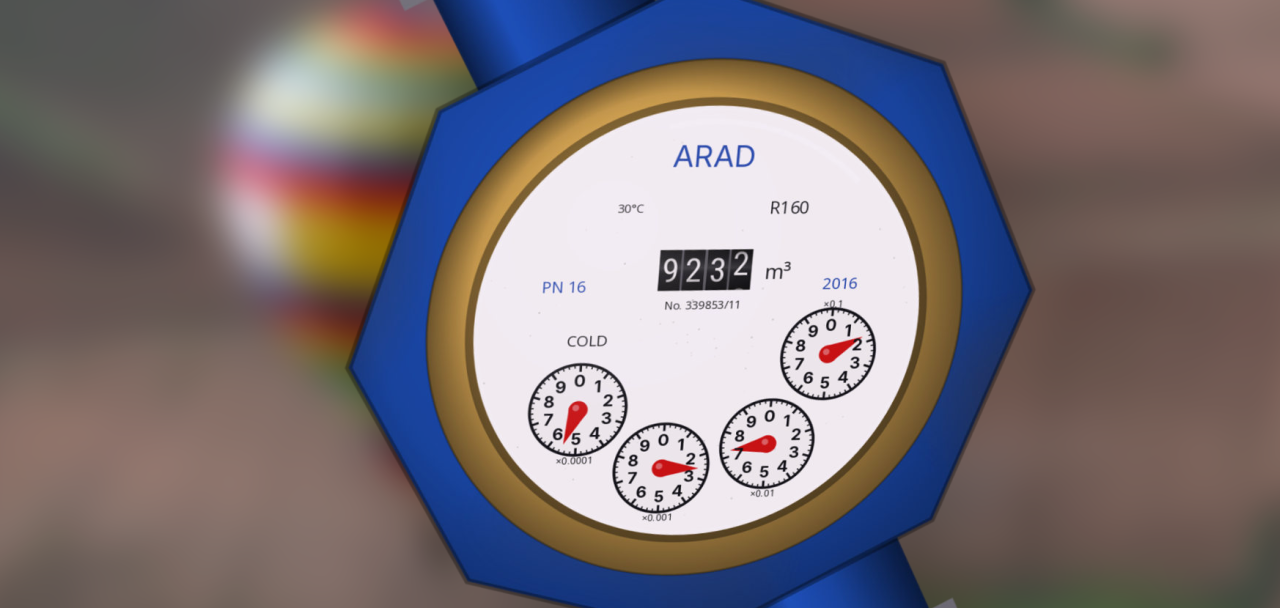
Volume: {"value": 9232.1725, "unit": "m³"}
